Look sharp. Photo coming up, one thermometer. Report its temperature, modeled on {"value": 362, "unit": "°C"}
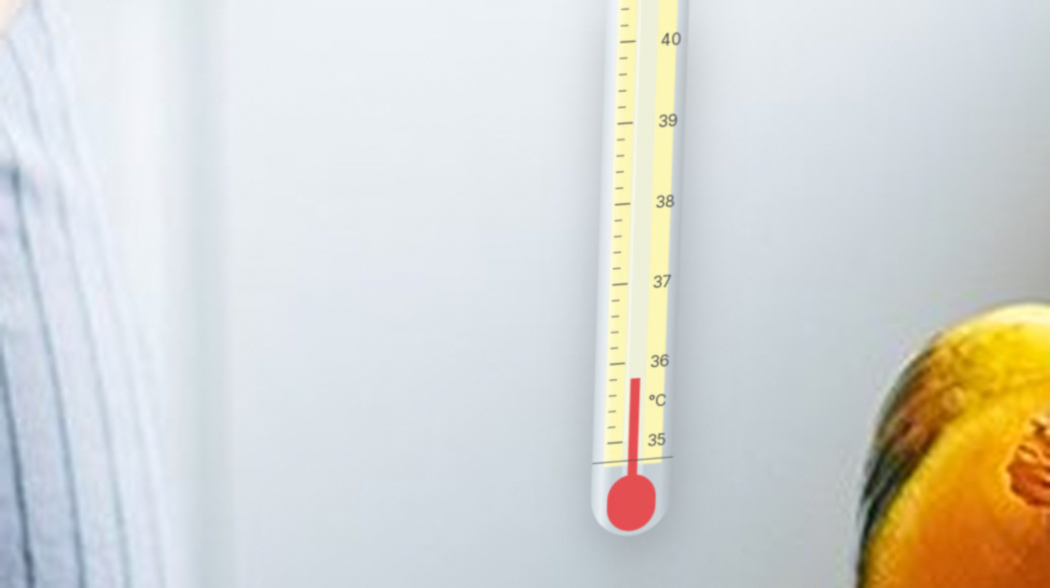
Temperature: {"value": 35.8, "unit": "°C"}
